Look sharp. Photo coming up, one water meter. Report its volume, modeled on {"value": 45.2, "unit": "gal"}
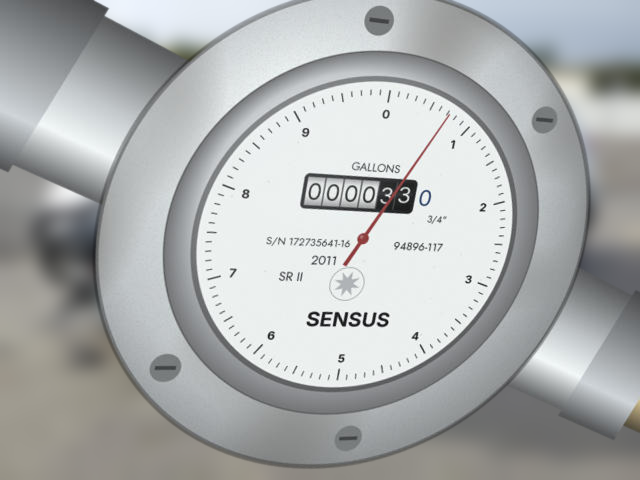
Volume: {"value": 330.7, "unit": "gal"}
